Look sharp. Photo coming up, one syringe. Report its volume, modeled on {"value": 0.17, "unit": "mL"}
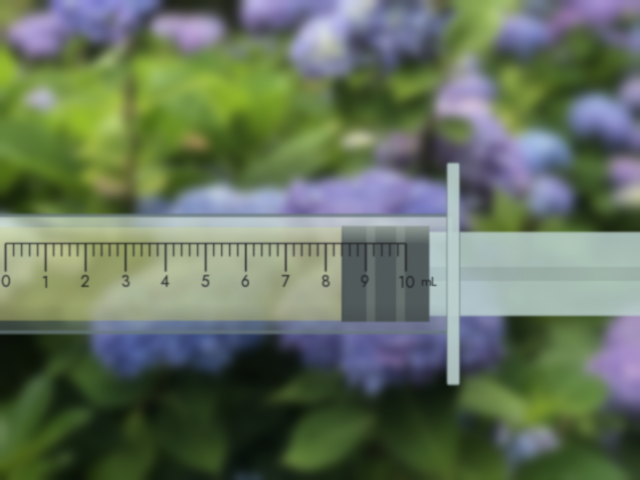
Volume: {"value": 8.4, "unit": "mL"}
